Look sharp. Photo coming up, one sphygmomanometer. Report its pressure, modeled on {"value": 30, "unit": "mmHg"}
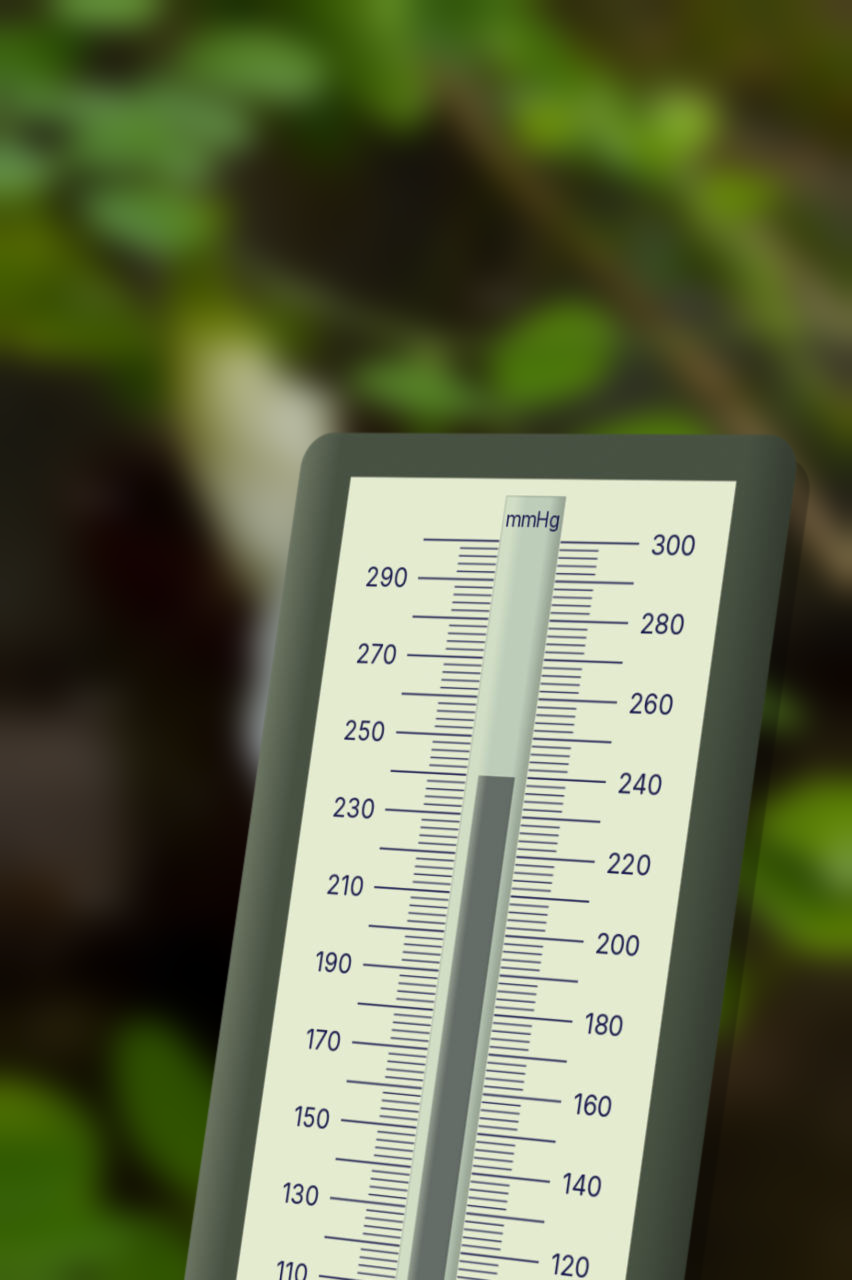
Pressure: {"value": 240, "unit": "mmHg"}
